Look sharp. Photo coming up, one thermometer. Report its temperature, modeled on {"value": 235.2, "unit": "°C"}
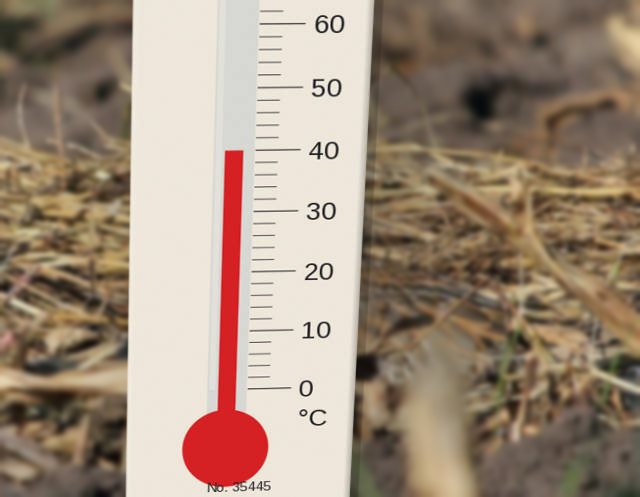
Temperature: {"value": 40, "unit": "°C"}
